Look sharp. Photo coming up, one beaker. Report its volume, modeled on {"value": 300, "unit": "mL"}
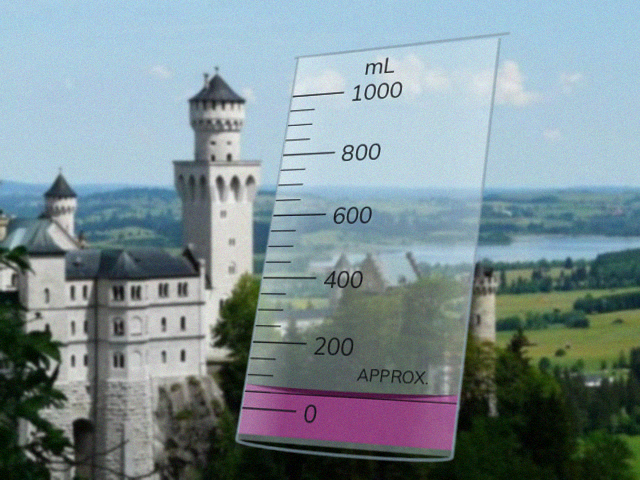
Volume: {"value": 50, "unit": "mL"}
